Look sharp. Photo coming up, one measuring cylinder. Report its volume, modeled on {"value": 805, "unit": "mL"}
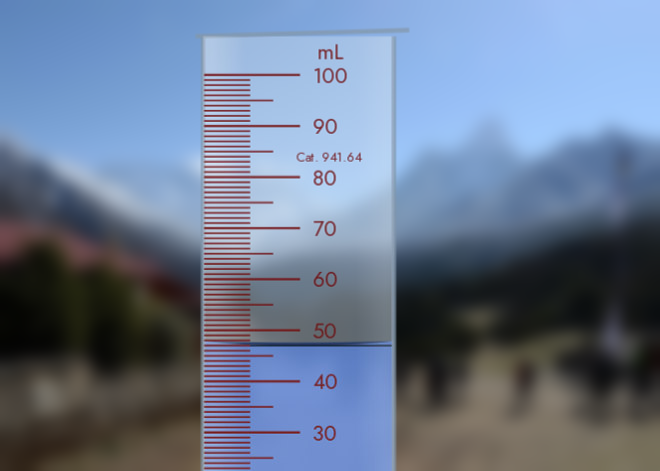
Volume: {"value": 47, "unit": "mL"}
